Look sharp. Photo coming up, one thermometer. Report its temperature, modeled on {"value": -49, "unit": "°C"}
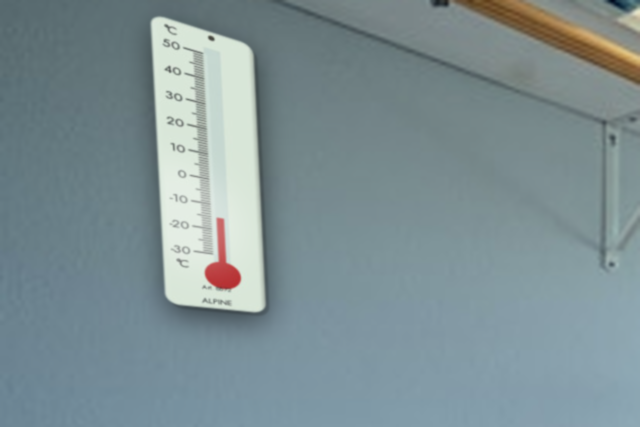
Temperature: {"value": -15, "unit": "°C"}
